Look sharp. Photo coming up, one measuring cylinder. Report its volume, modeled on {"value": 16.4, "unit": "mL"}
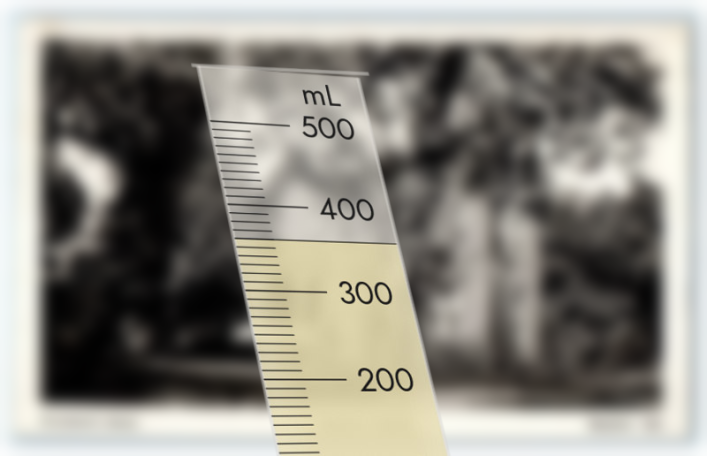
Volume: {"value": 360, "unit": "mL"}
